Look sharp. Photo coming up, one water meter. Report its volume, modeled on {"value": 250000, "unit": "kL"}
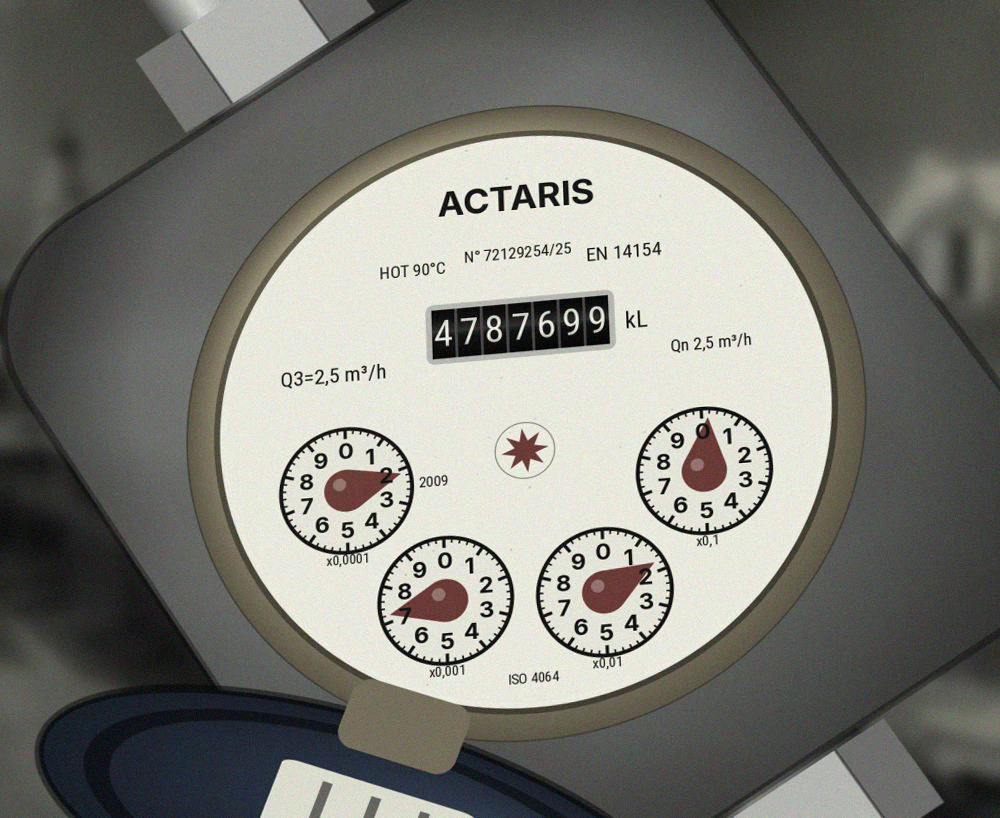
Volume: {"value": 4787699.0172, "unit": "kL"}
